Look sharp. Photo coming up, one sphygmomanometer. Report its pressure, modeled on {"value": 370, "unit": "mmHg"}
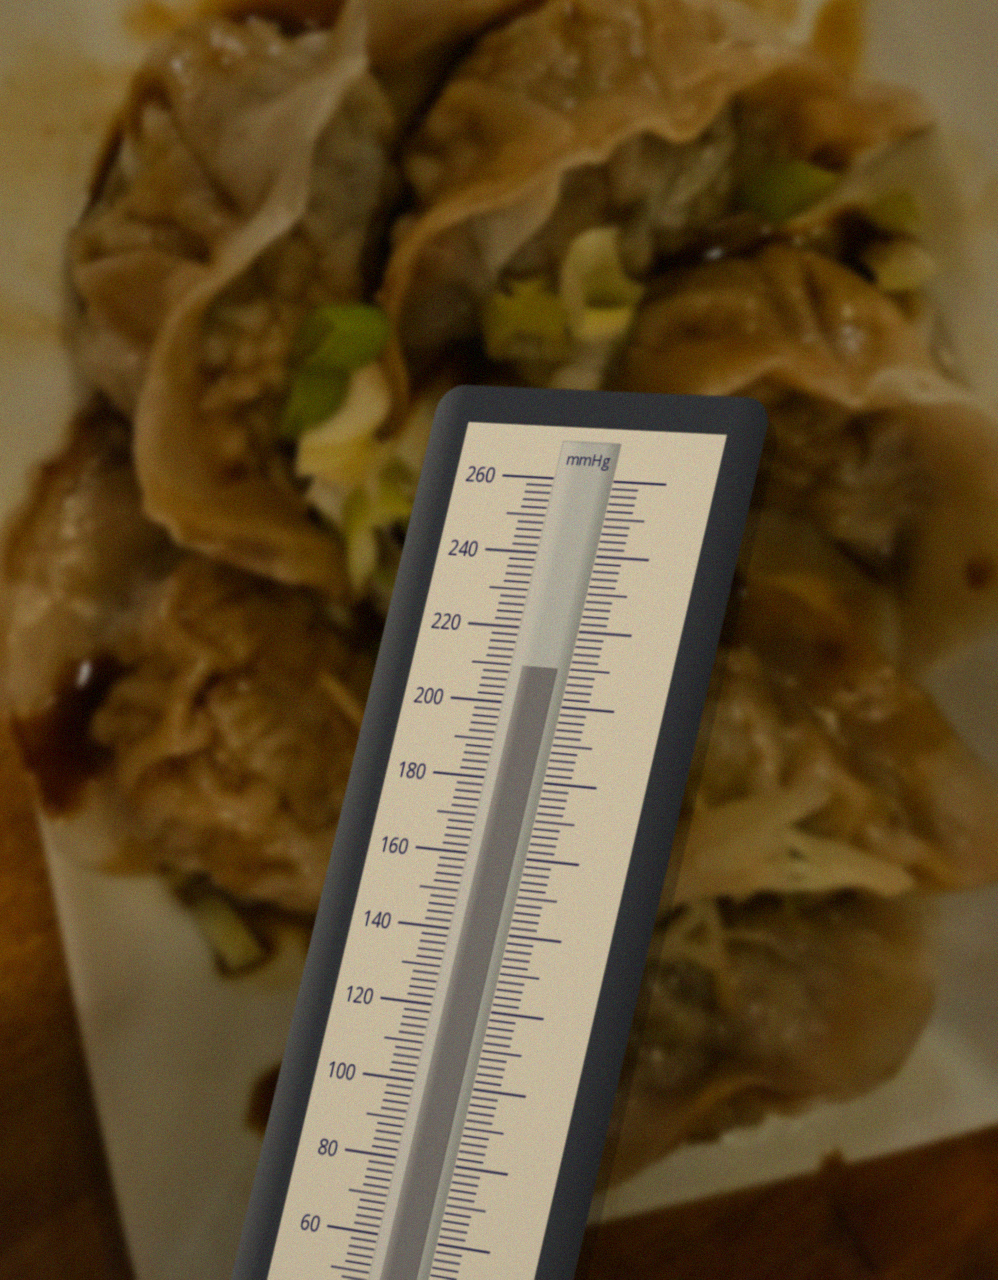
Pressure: {"value": 210, "unit": "mmHg"}
